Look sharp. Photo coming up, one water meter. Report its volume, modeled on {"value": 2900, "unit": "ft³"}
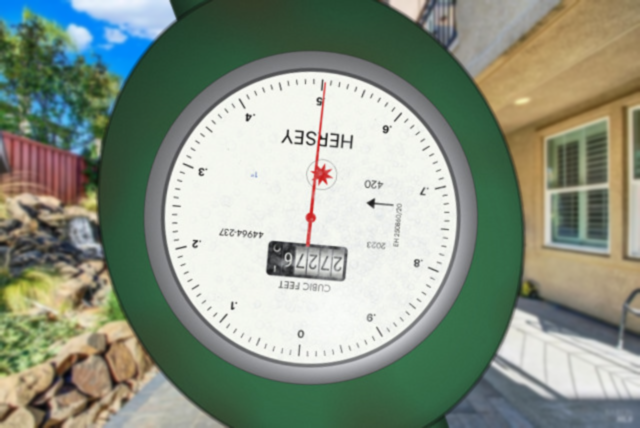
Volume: {"value": 272761.50, "unit": "ft³"}
